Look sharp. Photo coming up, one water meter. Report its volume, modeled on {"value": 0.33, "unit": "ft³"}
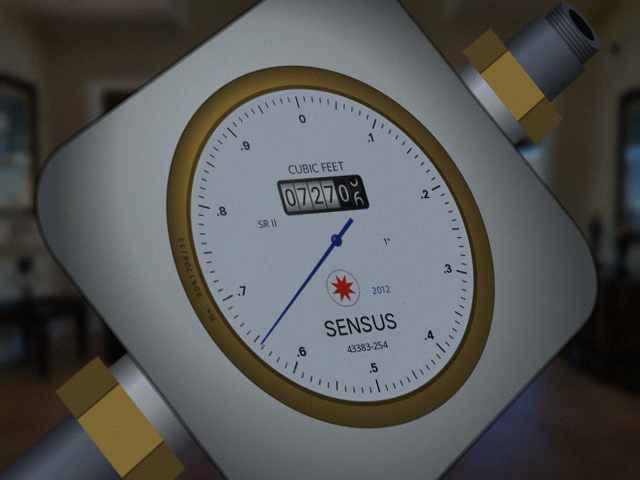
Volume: {"value": 72705.64, "unit": "ft³"}
